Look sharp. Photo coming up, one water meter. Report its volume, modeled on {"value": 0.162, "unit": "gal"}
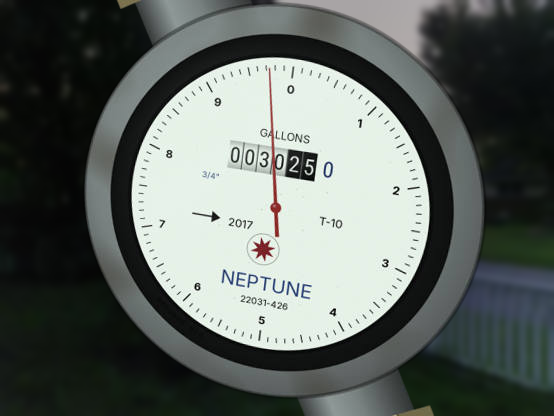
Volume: {"value": 30249.7, "unit": "gal"}
